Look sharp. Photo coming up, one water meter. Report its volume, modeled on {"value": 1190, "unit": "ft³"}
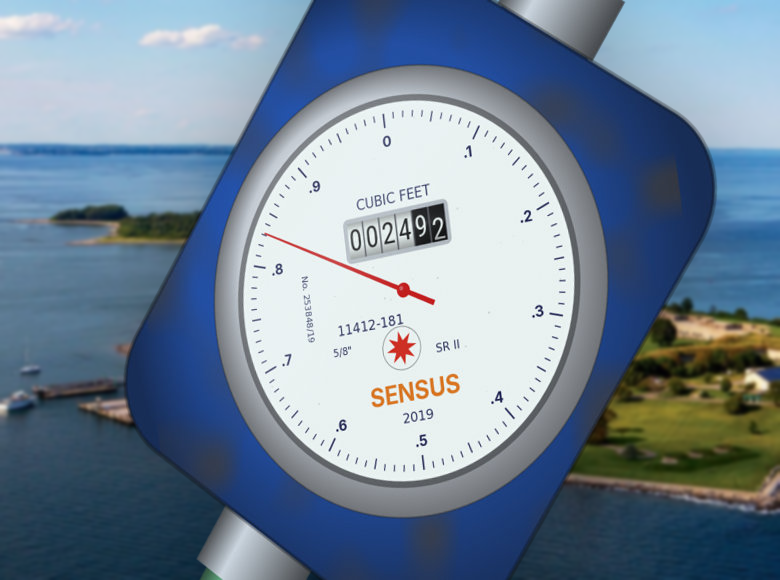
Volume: {"value": 2491.83, "unit": "ft³"}
